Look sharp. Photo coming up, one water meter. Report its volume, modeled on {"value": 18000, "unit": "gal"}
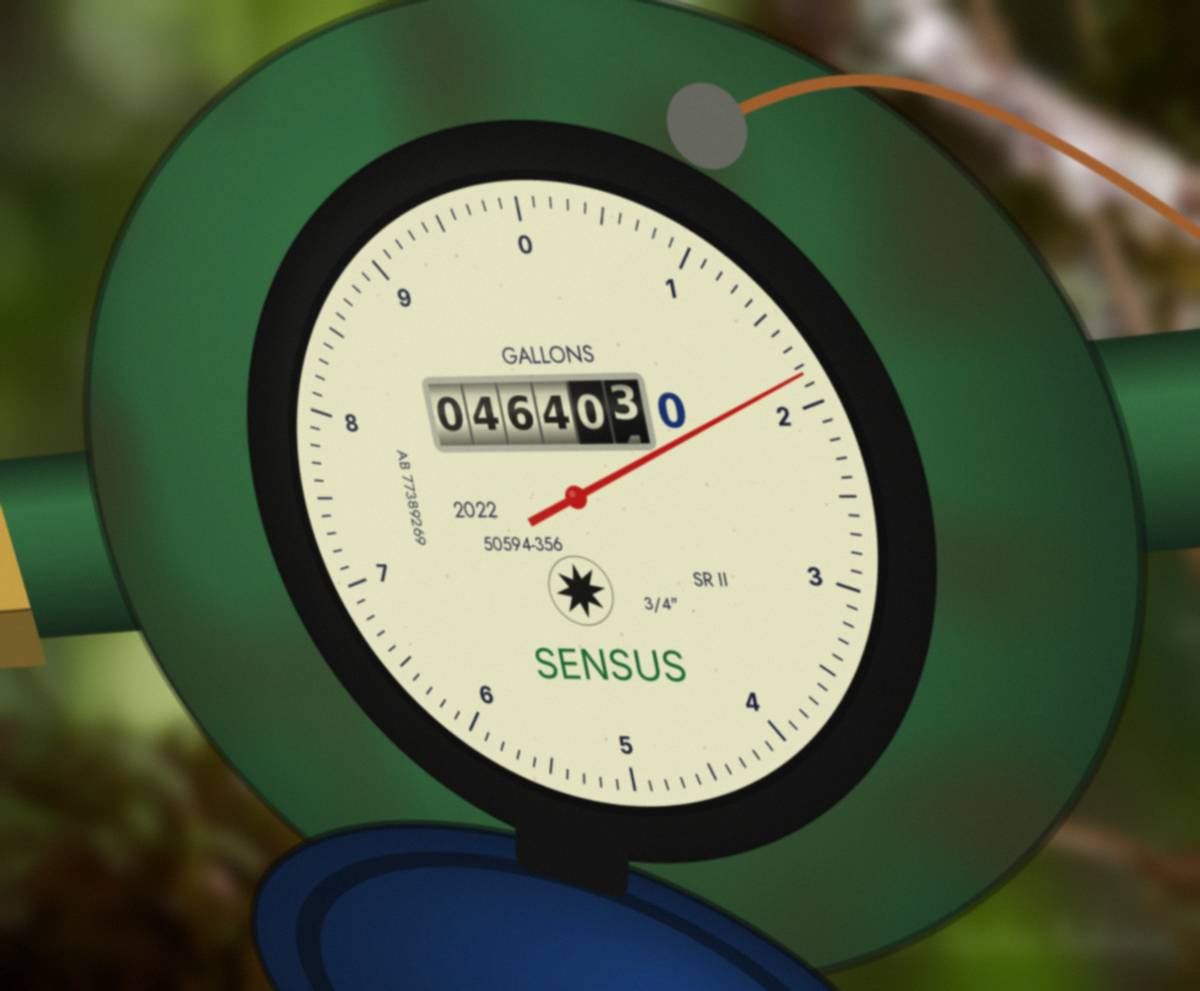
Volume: {"value": 464031.8, "unit": "gal"}
